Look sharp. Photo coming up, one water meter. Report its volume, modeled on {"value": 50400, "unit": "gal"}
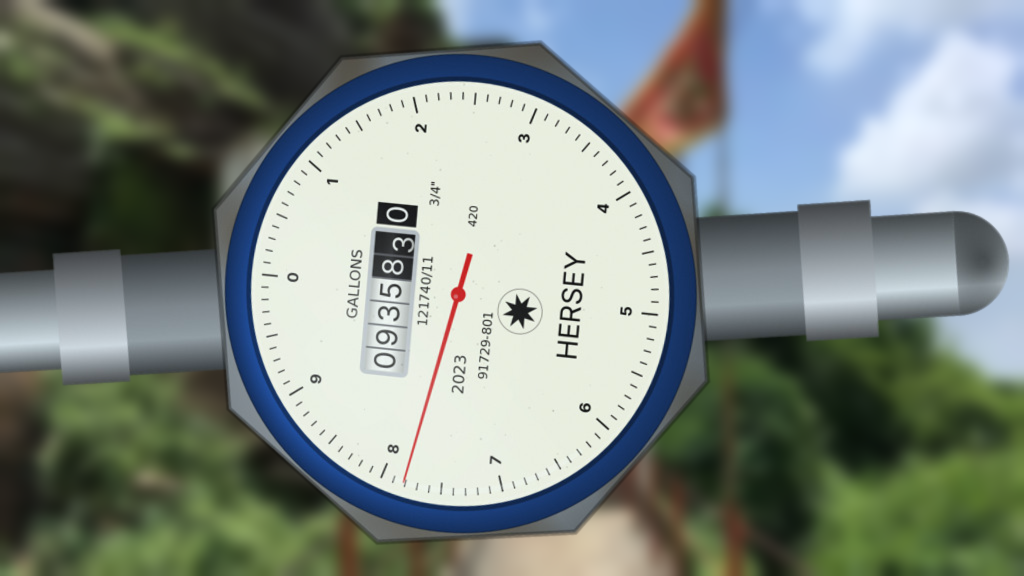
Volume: {"value": 935827.8, "unit": "gal"}
